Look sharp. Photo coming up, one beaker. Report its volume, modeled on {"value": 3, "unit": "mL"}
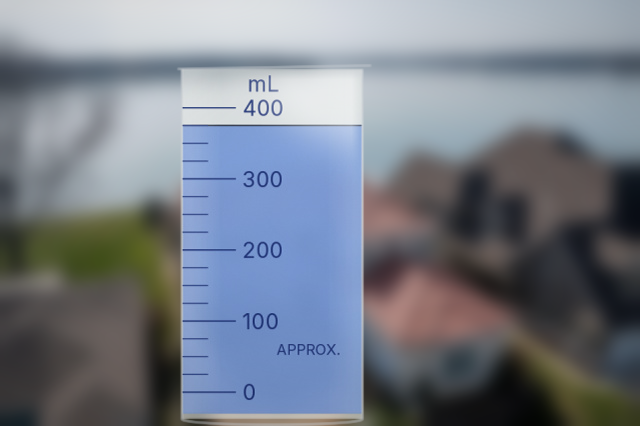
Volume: {"value": 375, "unit": "mL"}
